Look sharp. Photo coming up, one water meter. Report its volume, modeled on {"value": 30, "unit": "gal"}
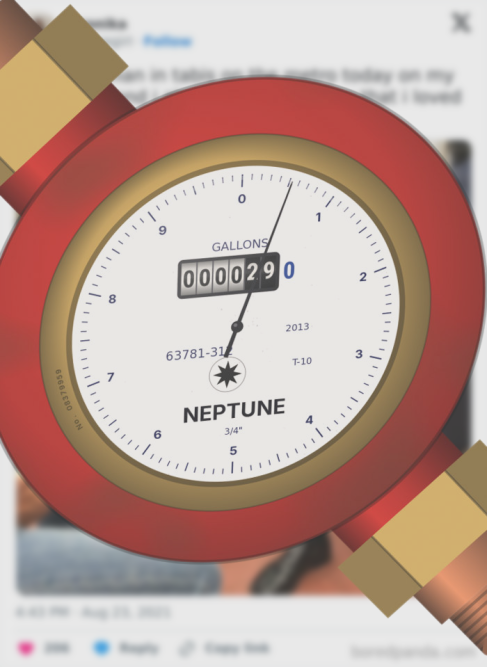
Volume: {"value": 290.5, "unit": "gal"}
